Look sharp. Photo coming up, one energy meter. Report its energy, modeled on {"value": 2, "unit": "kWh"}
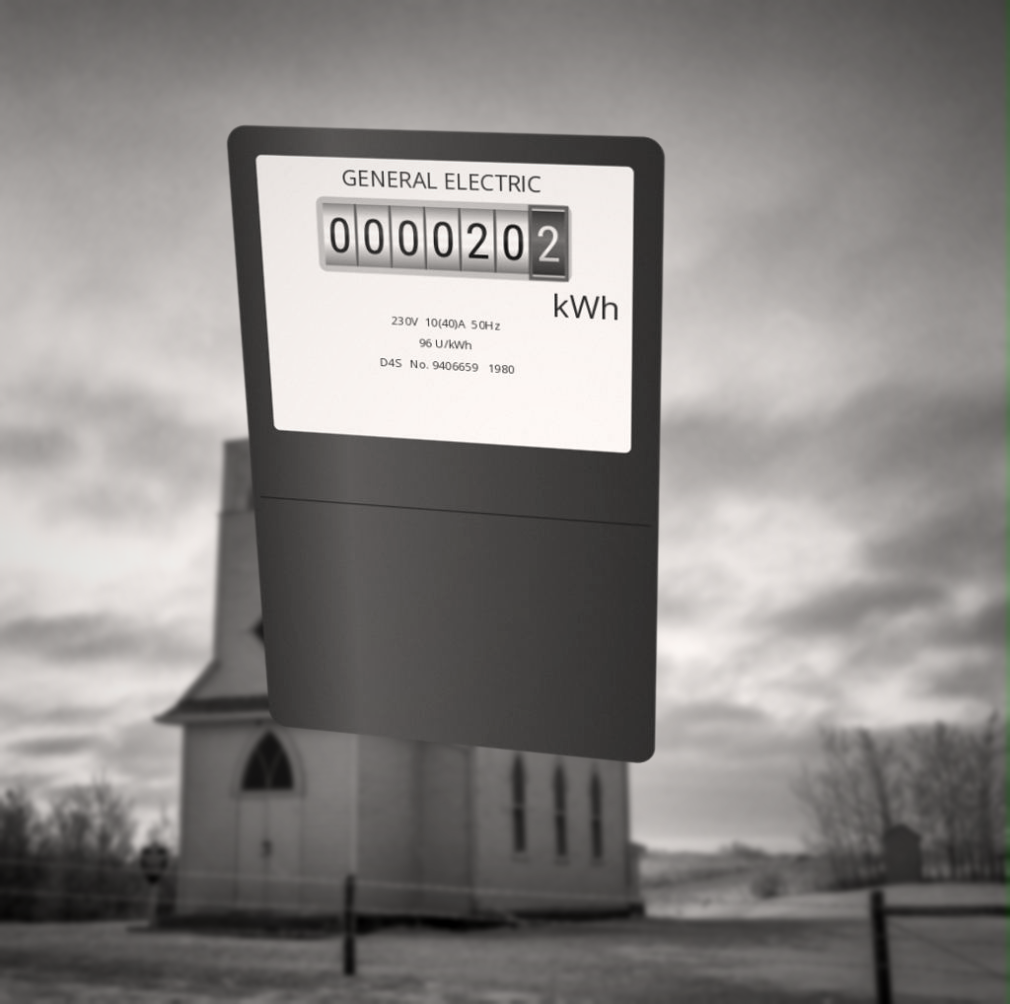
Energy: {"value": 20.2, "unit": "kWh"}
